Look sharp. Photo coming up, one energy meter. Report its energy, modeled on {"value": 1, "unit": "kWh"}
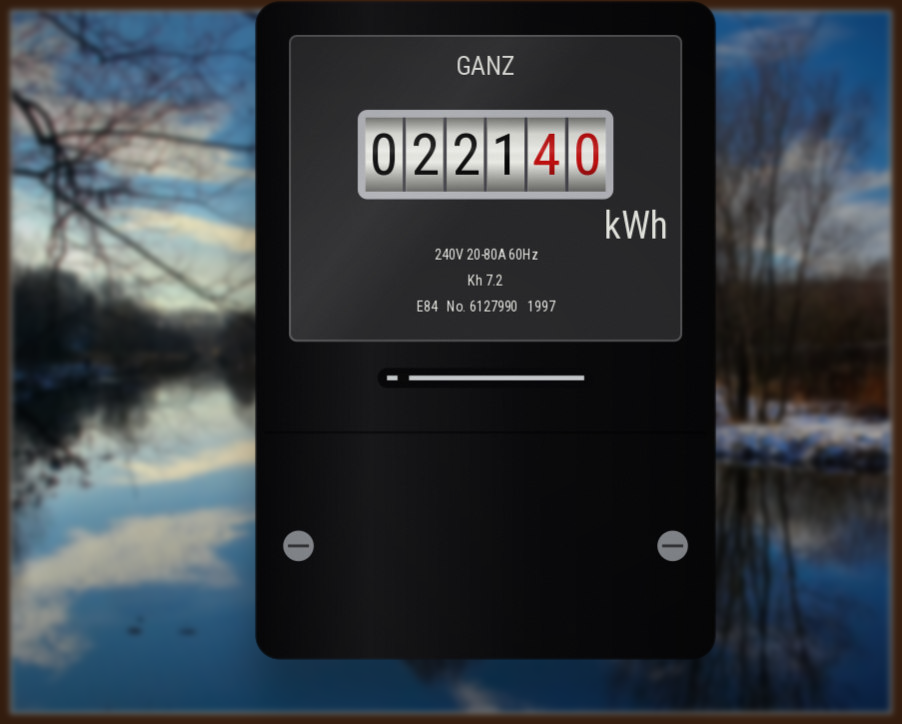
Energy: {"value": 221.40, "unit": "kWh"}
